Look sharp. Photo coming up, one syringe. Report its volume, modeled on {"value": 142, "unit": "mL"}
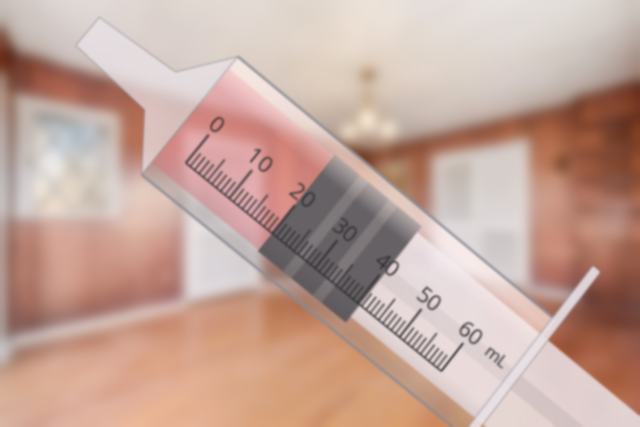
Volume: {"value": 20, "unit": "mL"}
